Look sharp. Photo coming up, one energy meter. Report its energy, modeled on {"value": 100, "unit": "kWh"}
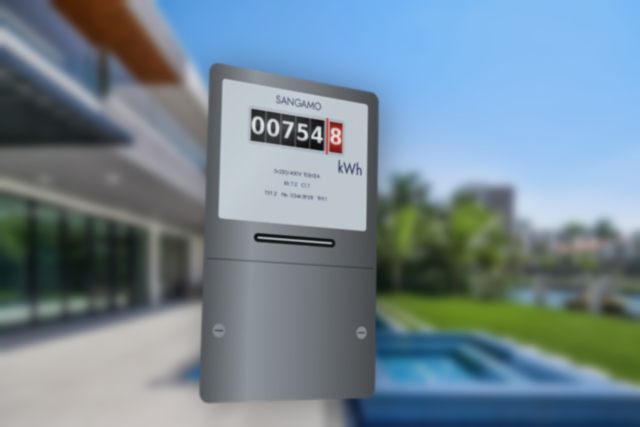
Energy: {"value": 754.8, "unit": "kWh"}
